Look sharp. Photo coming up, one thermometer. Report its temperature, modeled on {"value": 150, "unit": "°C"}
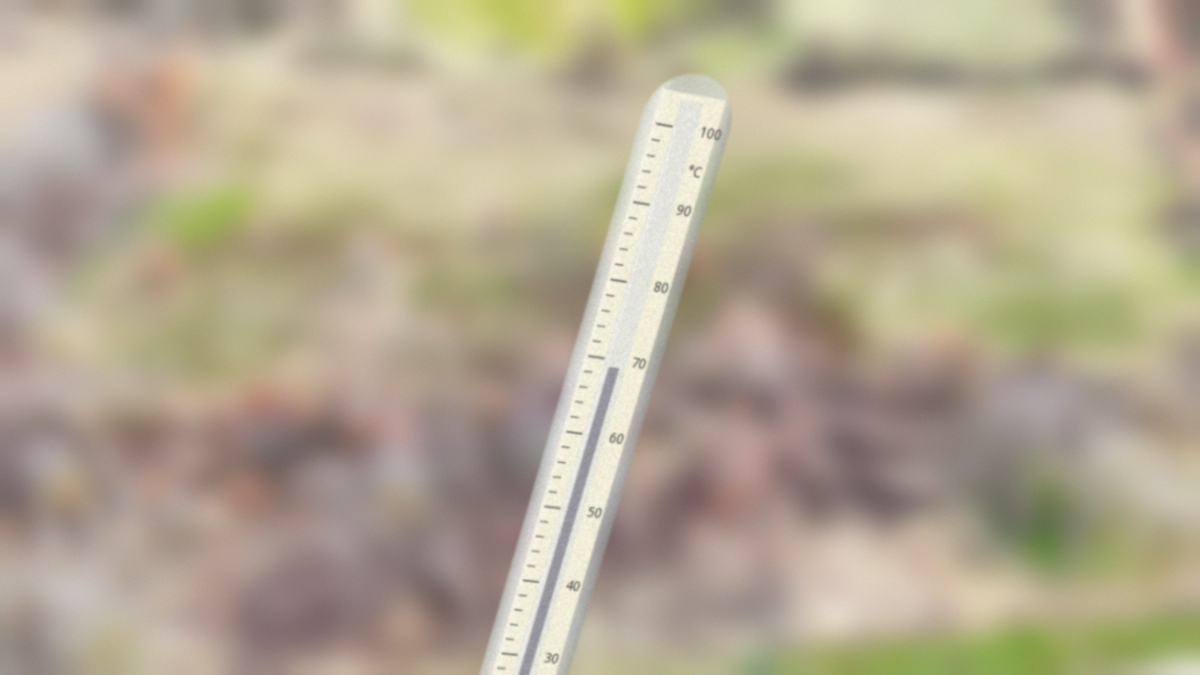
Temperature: {"value": 69, "unit": "°C"}
